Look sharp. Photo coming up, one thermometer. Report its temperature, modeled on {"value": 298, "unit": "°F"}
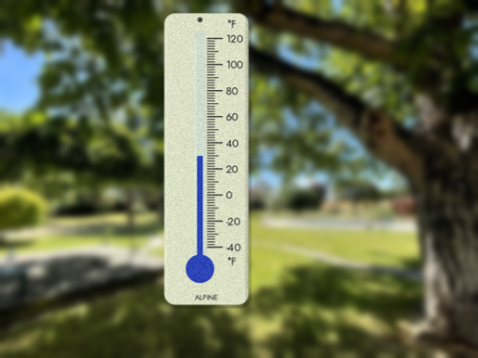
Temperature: {"value": 30, "unit": "°F"}
